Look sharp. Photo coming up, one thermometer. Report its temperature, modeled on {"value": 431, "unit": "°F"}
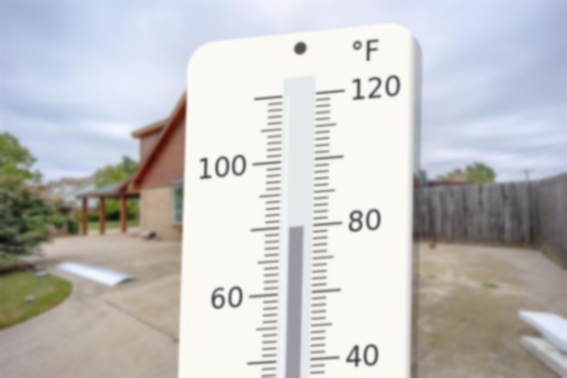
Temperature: {"value": 80, "unit": "°F"}
